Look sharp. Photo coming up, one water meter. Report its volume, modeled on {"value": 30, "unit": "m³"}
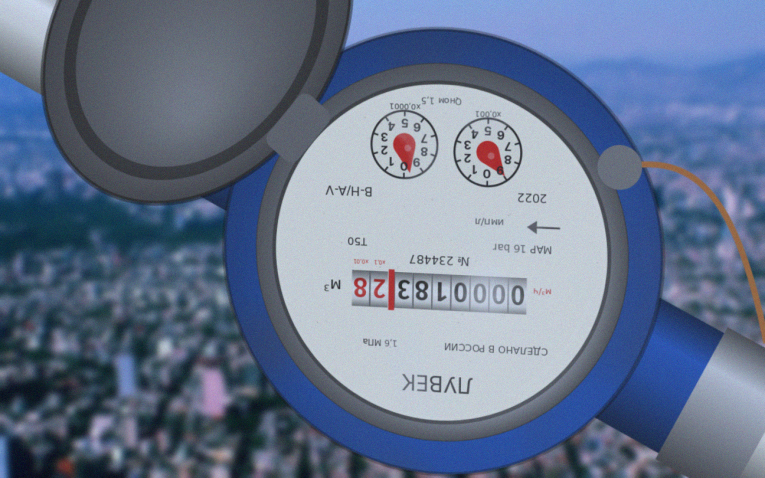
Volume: {"value": 183.2889, "unit": "m³"}
